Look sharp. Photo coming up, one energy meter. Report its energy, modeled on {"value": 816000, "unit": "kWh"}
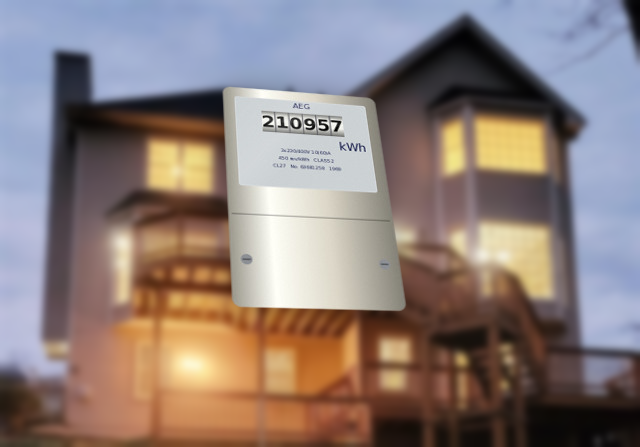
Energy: {"value": 210957, "unit": "kWh"}
